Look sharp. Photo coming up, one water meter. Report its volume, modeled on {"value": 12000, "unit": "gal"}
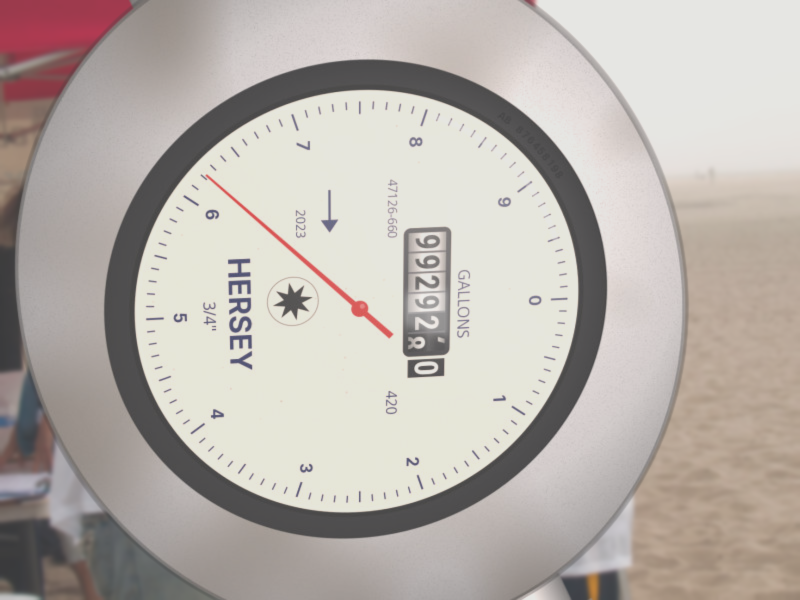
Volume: {"value": 9929276.2, "unit": "gal"}
